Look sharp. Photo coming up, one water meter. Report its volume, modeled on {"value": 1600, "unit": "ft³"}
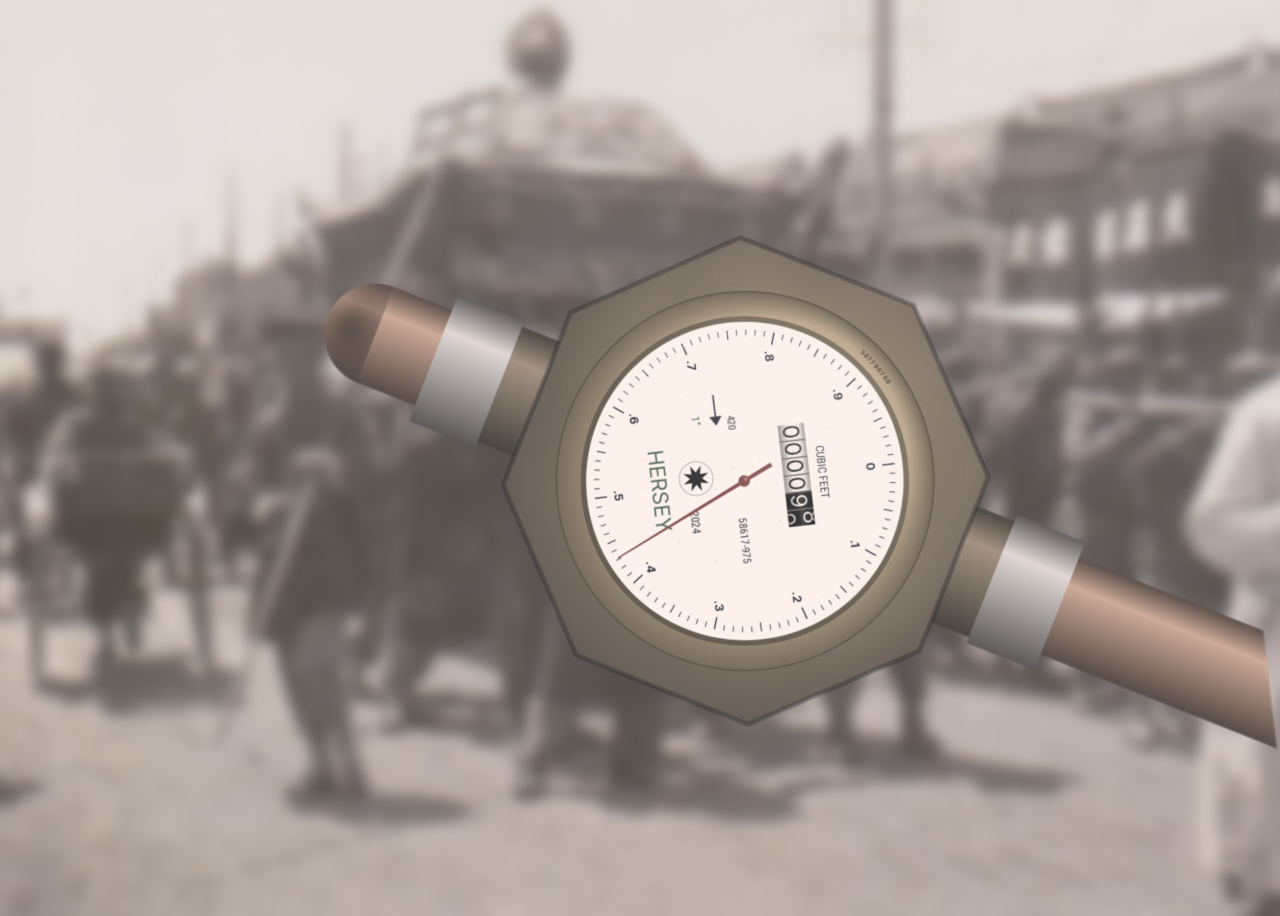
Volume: {"value": 98.43, "unit": "ft³"}
